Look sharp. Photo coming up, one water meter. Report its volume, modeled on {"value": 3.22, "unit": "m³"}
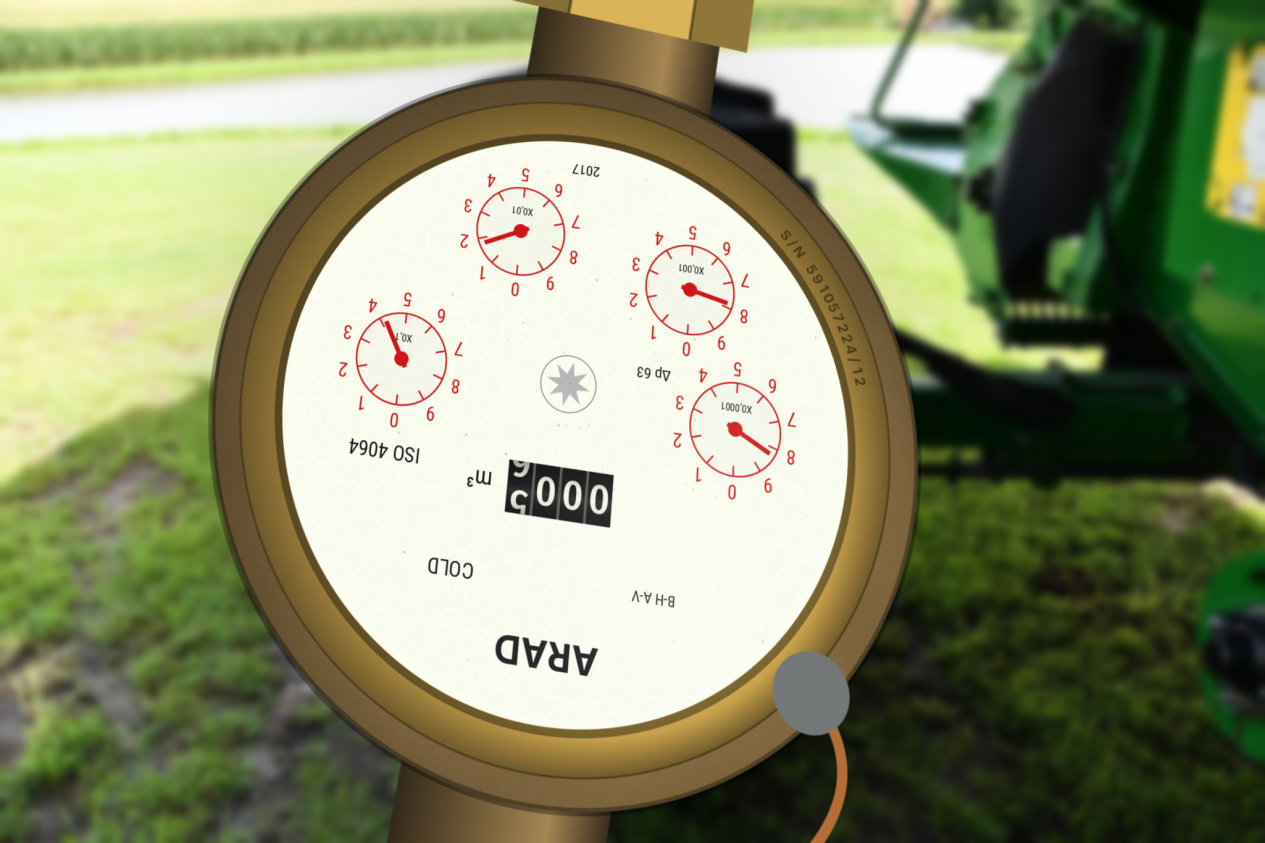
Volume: {"value": 5.4178, "unit": "m³"}
